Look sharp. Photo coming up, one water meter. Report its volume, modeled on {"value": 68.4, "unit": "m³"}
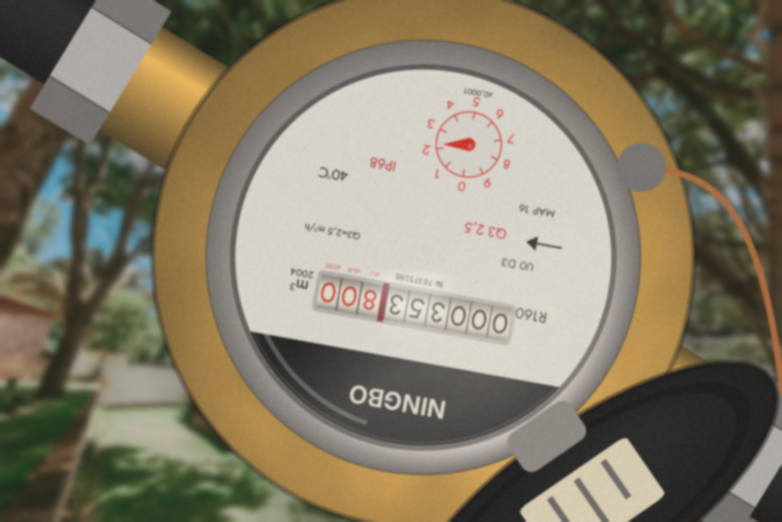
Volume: {"value": 353.8002, "unit": "m³"}
